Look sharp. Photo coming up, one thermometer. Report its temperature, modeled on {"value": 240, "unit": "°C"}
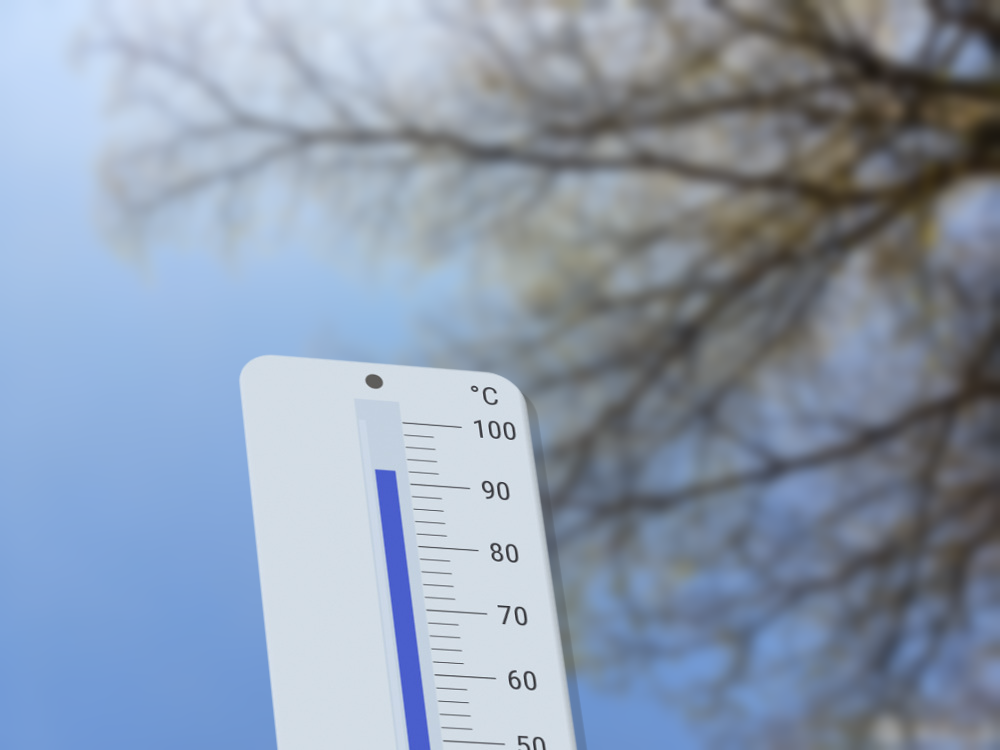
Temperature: {"value": 92, "unit": "°C"}
